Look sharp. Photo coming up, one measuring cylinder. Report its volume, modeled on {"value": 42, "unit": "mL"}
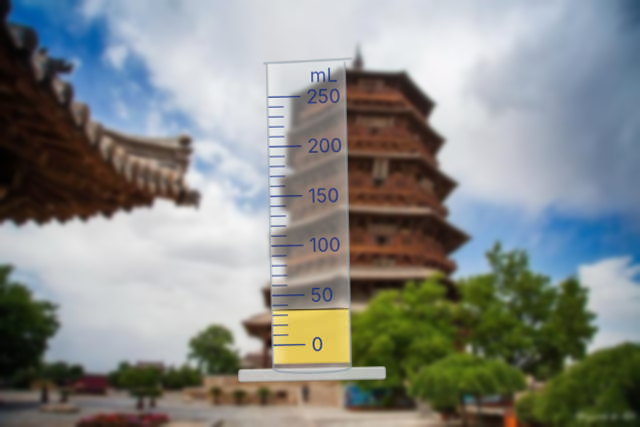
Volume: {"value": 35, "unit": "mL"}
